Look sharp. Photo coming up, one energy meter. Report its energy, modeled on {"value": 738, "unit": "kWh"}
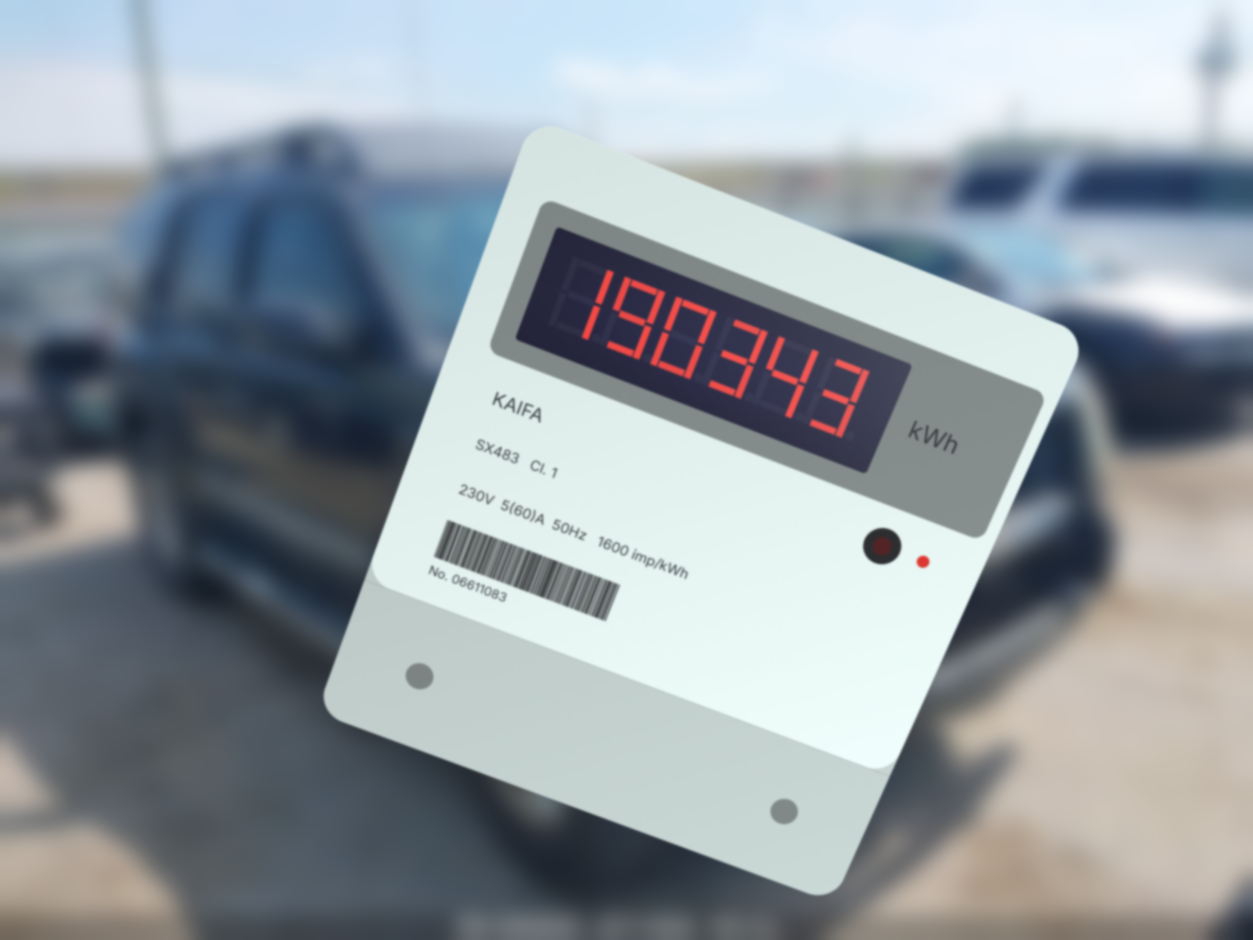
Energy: {"value": 190343, "unit": "kWh"}
